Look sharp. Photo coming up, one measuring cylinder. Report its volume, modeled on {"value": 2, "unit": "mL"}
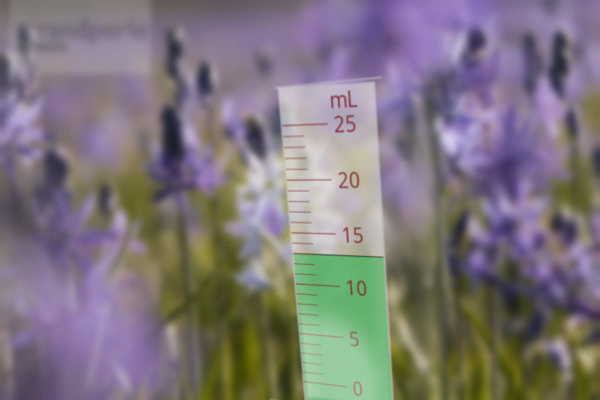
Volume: {"value": 13, "unit": "mL"}
